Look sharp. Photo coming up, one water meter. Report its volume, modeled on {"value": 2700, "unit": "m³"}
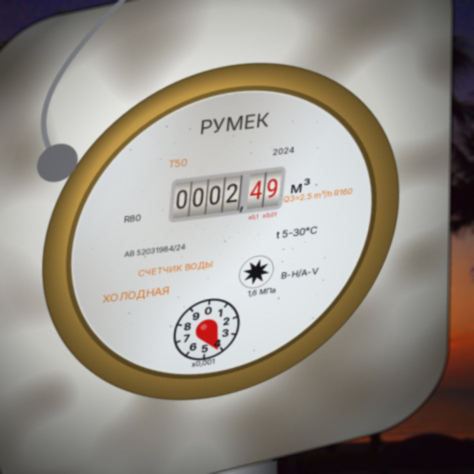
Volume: {"value": 2.494, "unit": "m³"}
